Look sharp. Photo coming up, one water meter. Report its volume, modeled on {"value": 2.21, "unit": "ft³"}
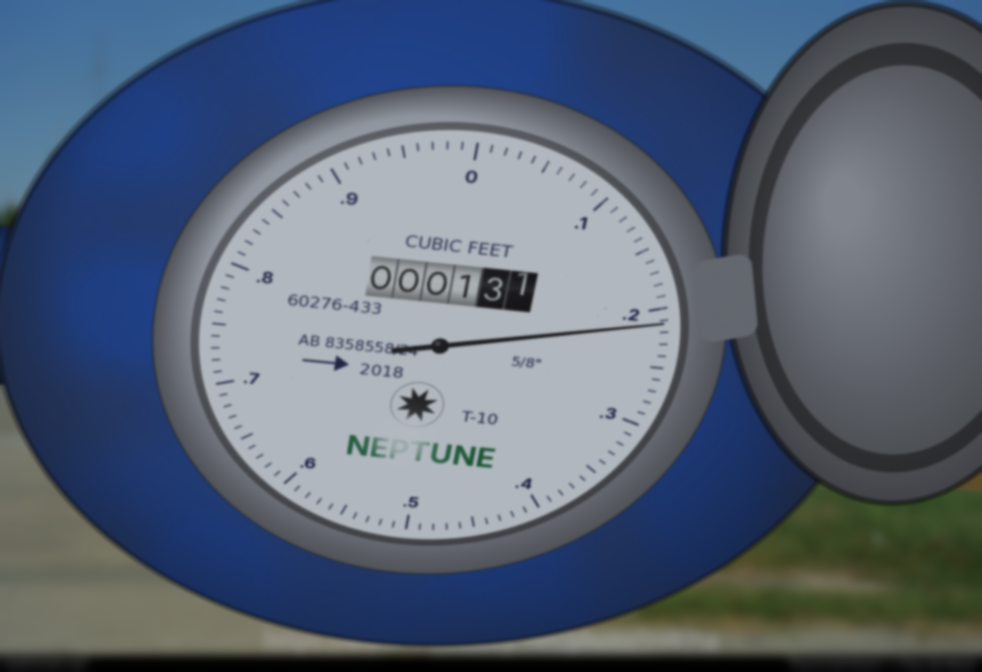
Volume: {"value": 131.21, "unit": "ft³"}
